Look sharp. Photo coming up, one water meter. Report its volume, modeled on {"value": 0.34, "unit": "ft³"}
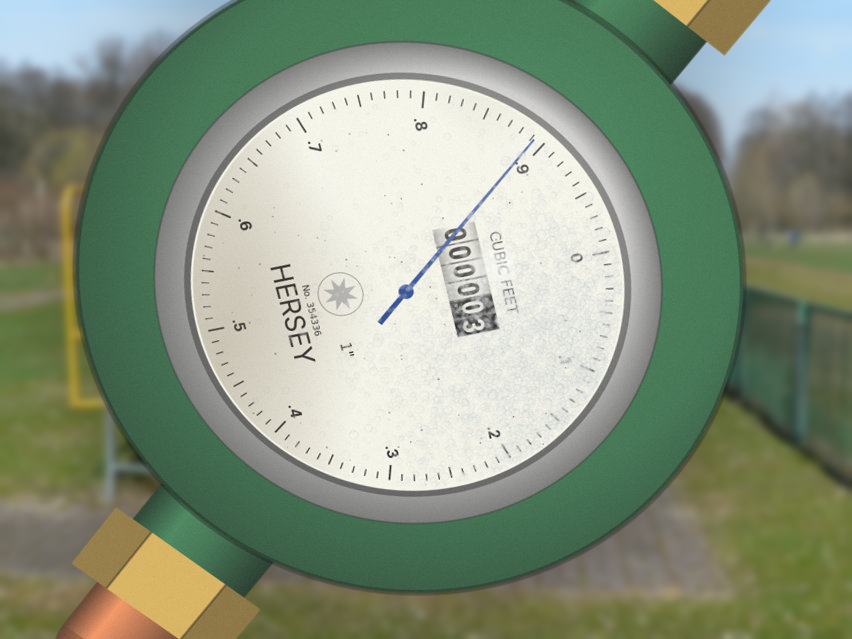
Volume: {"value": 2.89, "unit": "ft³"}
